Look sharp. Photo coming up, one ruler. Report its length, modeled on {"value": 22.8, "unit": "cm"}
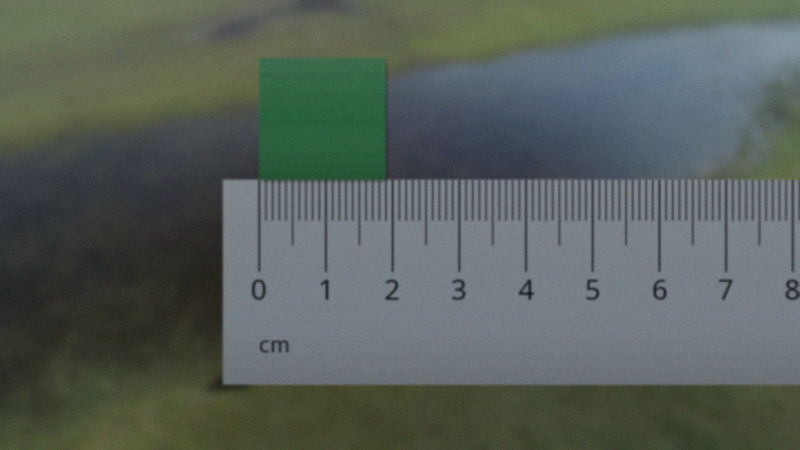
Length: {"value": 1.9, "unit": "cm"}
